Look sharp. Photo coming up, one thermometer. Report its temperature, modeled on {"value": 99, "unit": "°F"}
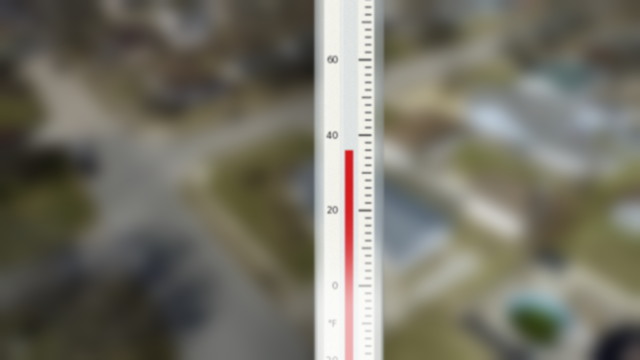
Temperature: {"value": 36, "unit": "°F"}
